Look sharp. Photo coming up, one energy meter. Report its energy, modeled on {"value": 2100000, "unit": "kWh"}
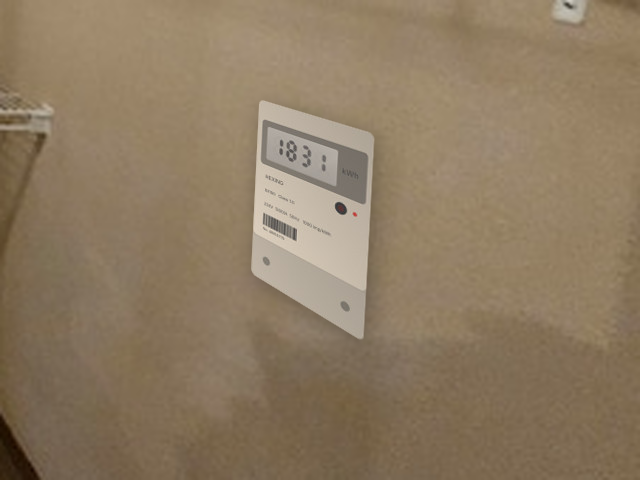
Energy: {"value": 1831, "unit": "kWh"}
